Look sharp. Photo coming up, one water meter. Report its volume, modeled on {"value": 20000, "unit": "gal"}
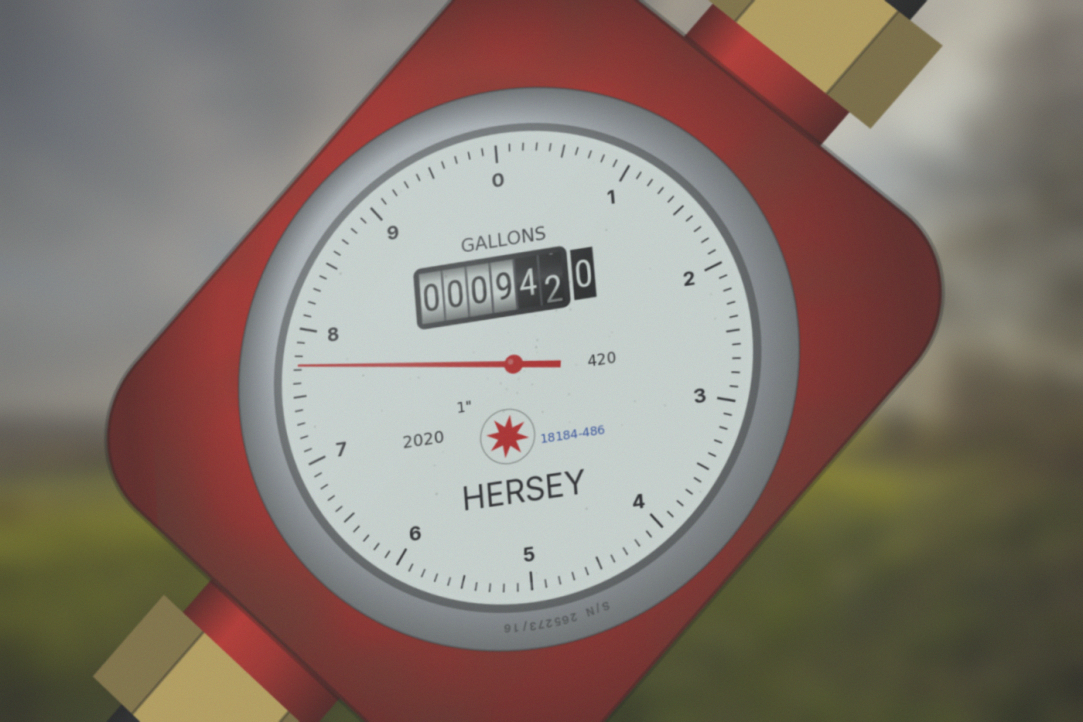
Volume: {"value": 9417.7, "unit": "gal"}
